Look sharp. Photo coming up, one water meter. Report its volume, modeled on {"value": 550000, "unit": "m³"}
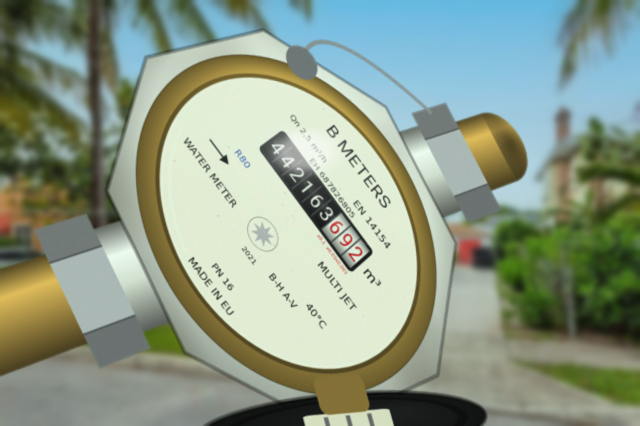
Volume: {"value": 442163.692, "unit": "m³"}
